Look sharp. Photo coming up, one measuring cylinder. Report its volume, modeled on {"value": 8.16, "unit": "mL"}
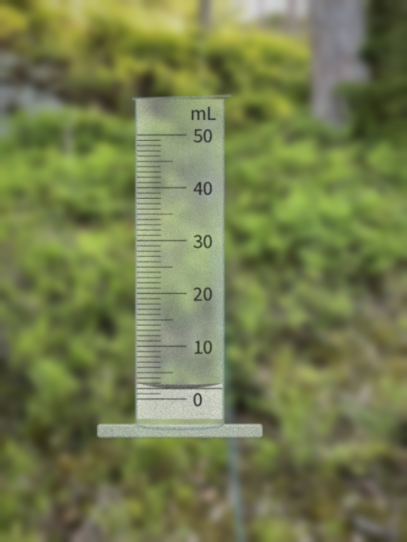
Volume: {"value": 2, "unit": "mL"}
